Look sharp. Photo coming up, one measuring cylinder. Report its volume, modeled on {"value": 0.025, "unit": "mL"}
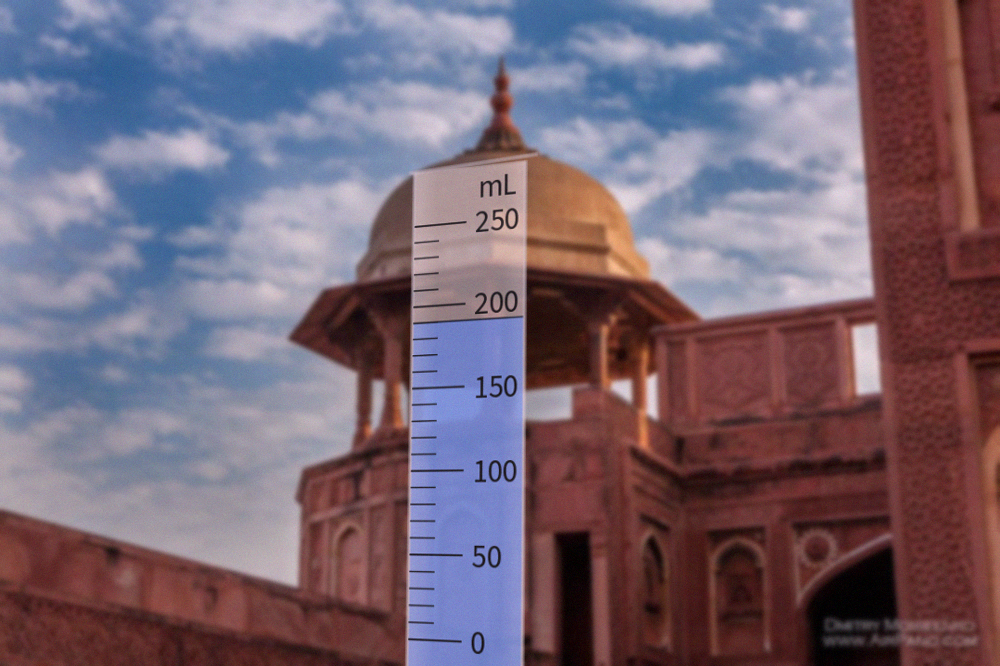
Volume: {"value": 190, "unit": "mL"}
